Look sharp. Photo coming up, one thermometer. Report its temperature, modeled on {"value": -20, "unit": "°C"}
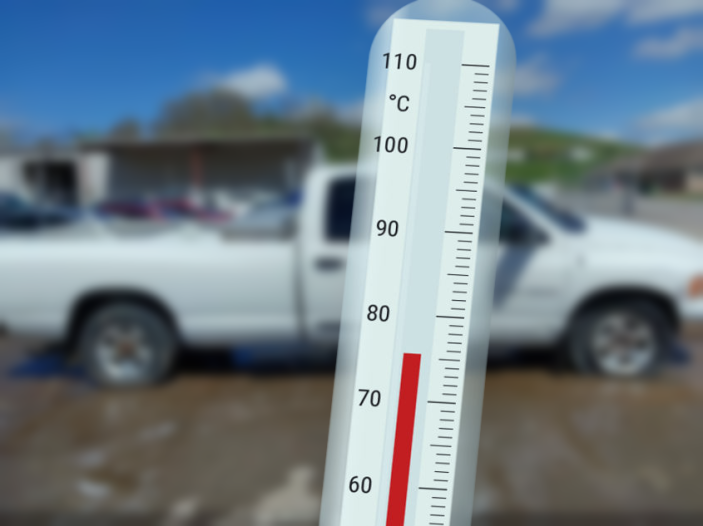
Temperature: {"value": 75.5, "unit": "°C"}
